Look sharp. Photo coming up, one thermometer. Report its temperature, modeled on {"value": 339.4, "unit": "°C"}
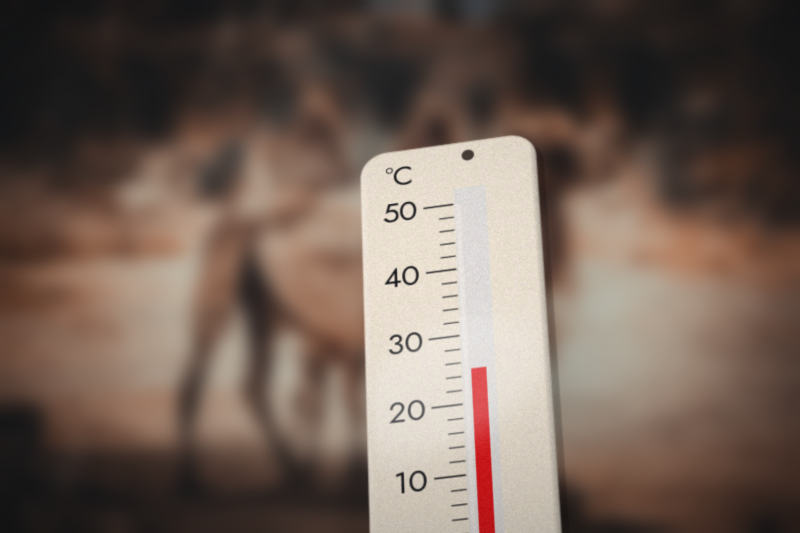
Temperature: {"value": 25, "unit": "°C"}
